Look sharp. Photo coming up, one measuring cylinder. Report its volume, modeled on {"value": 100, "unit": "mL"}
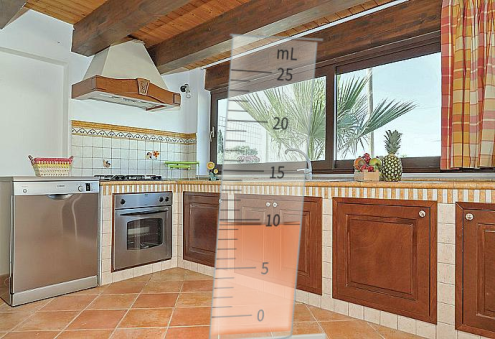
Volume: {"value": 9.5, "unit": "mL"}
